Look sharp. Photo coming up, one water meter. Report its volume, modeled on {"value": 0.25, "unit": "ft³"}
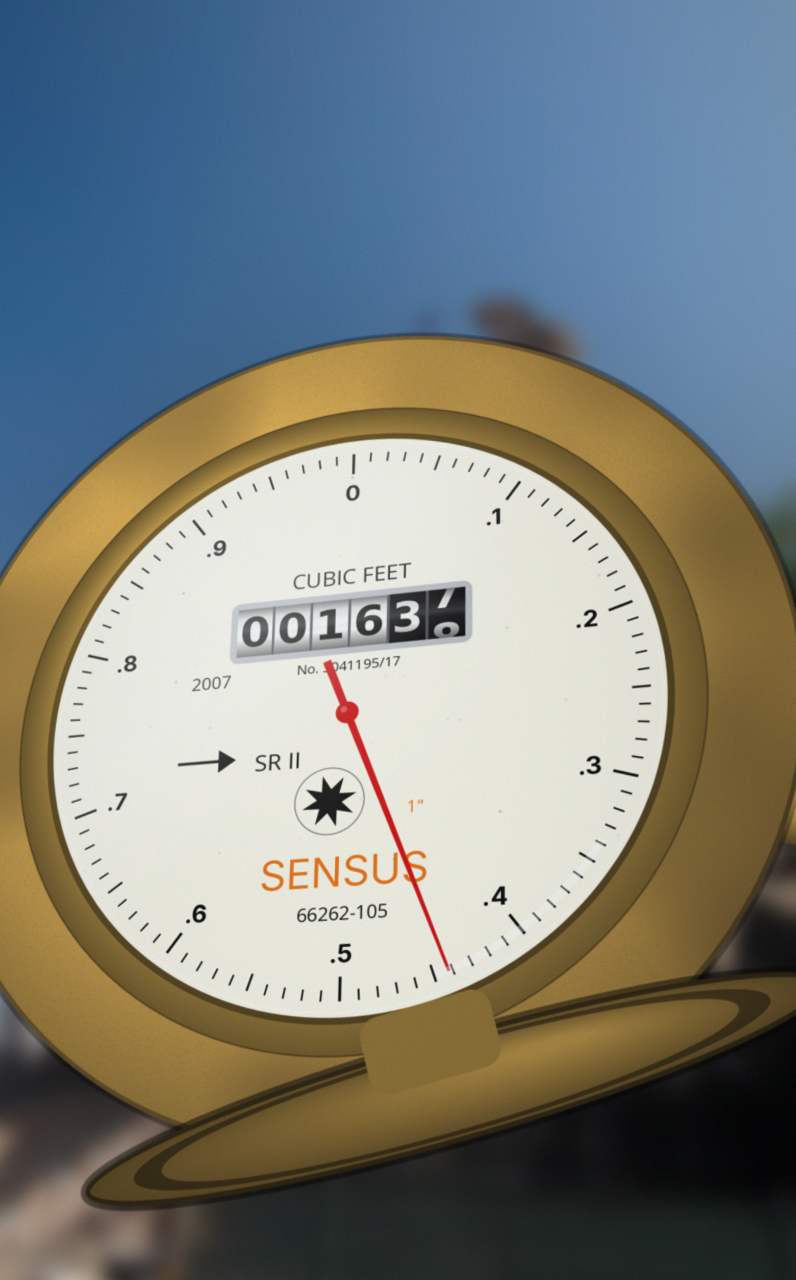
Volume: {"value": 1637.44, "unit": "ft³"}
